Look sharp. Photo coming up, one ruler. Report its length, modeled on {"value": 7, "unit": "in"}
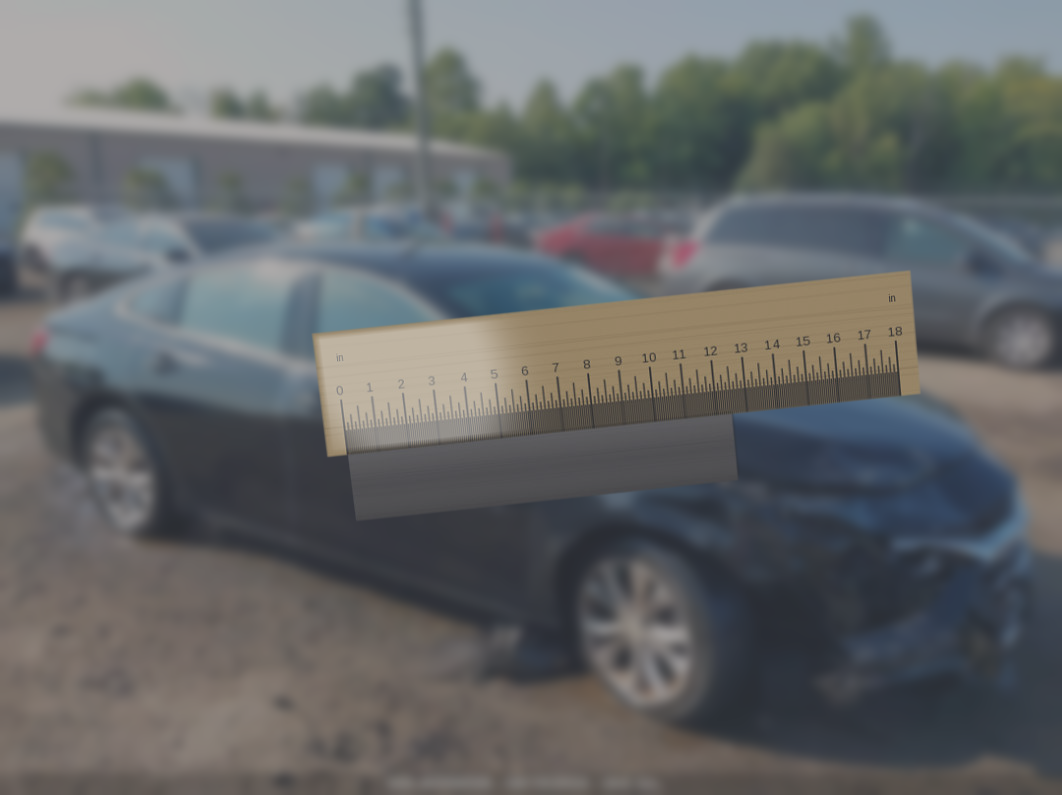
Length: {"value": 12.5, "unit": "in"}
